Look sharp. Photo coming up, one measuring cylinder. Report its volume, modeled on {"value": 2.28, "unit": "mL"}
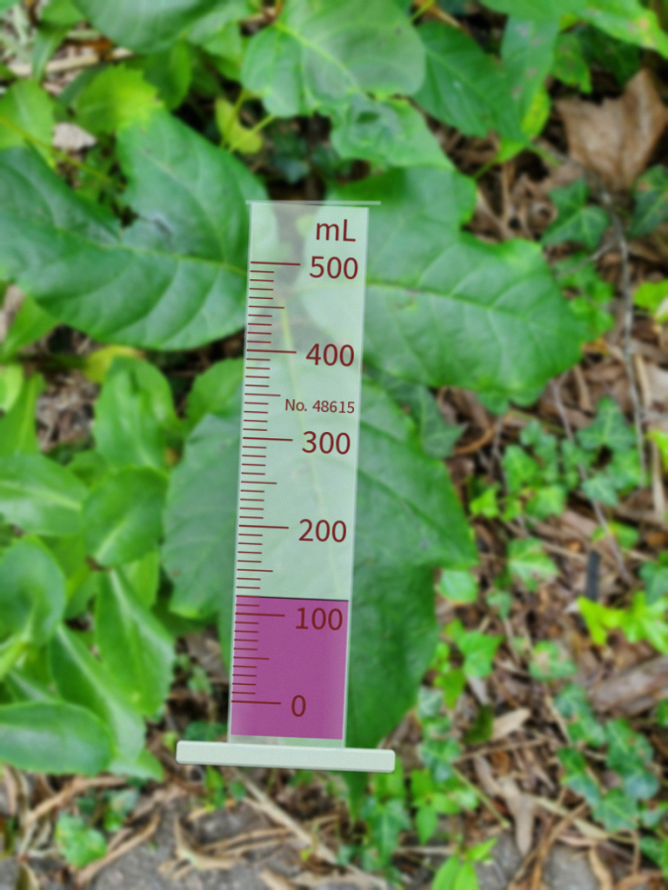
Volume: {"value": 120, "unit": "mL"}
